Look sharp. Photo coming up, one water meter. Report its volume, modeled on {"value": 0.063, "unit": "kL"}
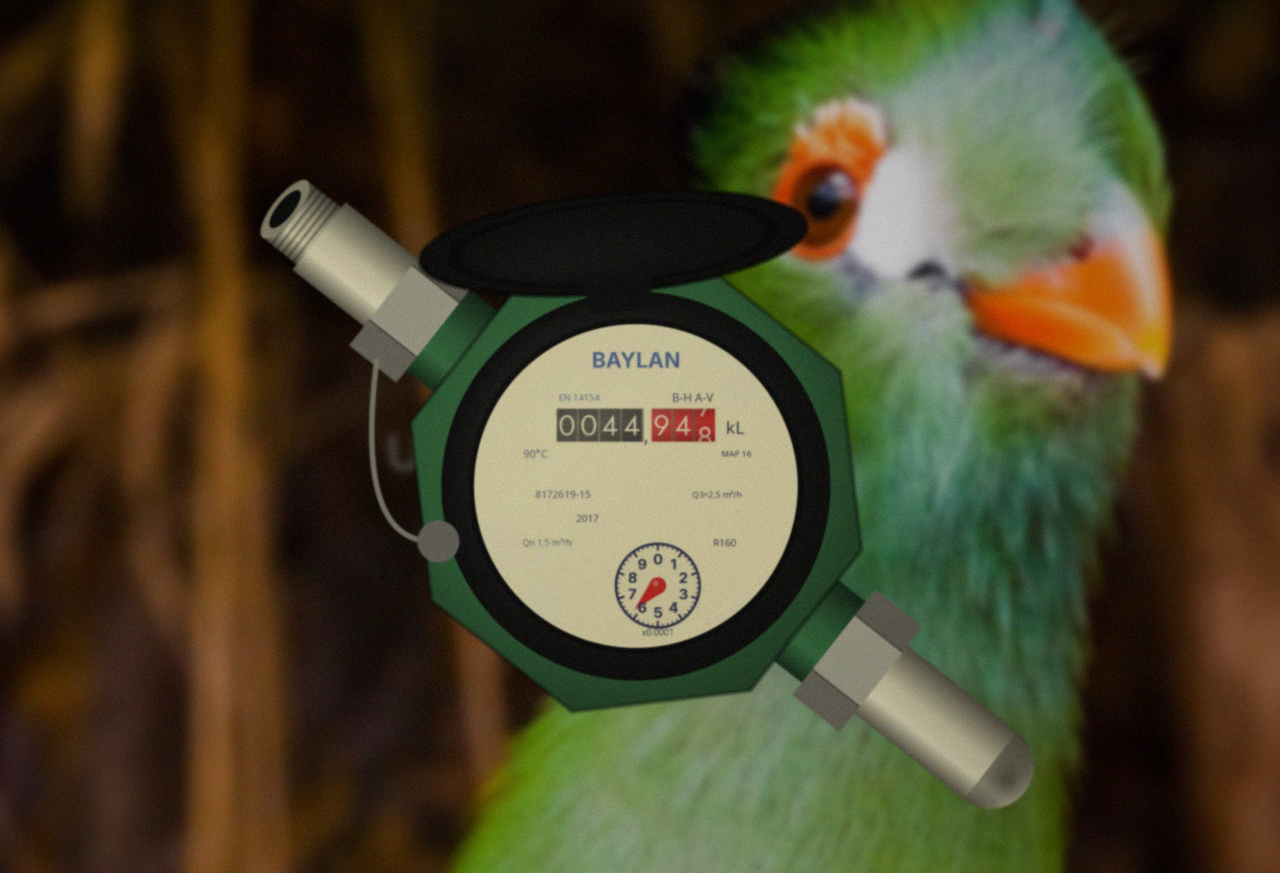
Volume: {"value": 44.9476, "unit": "kL"}
